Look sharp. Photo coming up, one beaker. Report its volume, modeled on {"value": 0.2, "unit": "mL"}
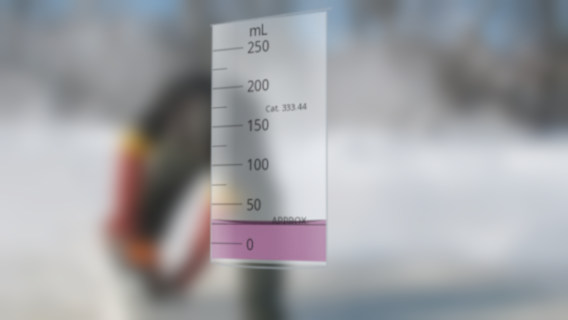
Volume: {"value": 25, "unit": "mL"}
